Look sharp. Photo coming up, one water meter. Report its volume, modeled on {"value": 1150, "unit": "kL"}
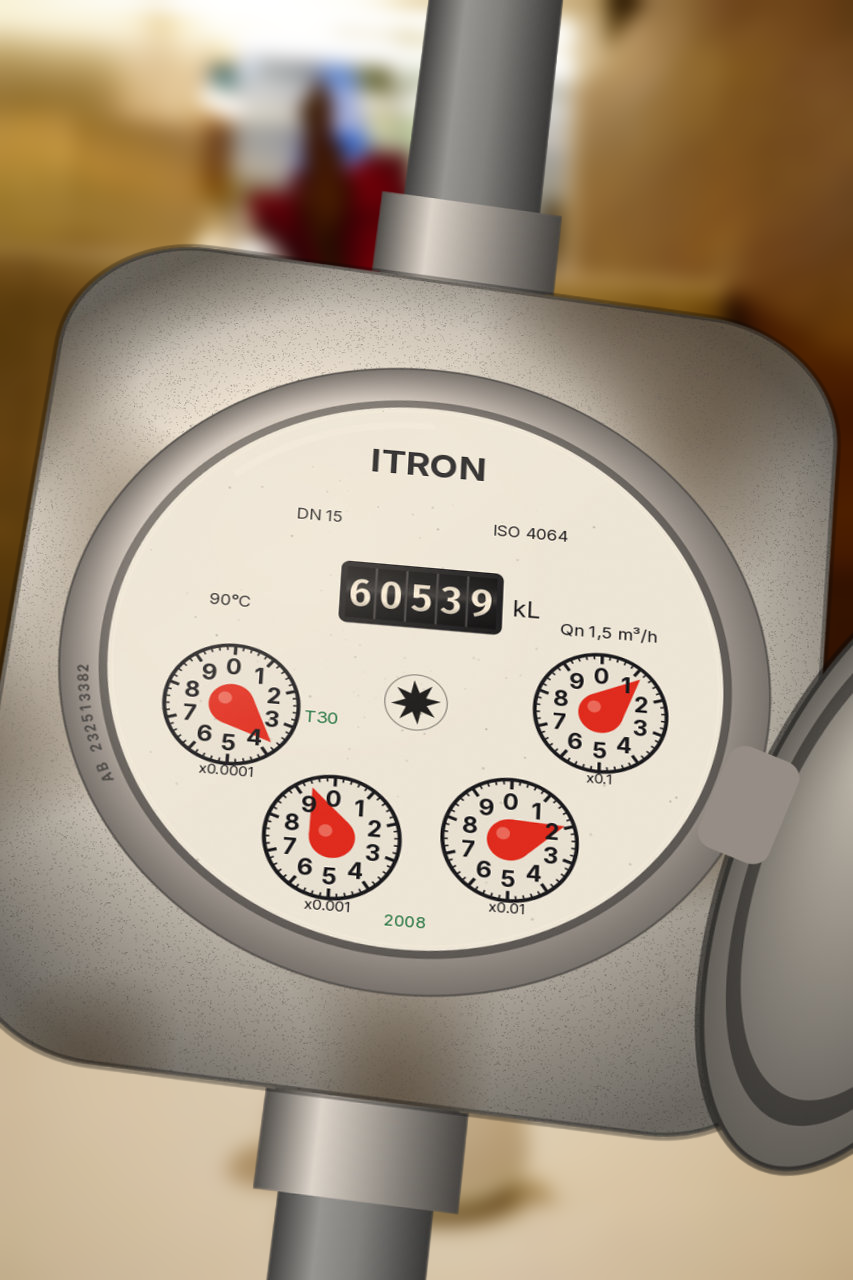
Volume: {"value": 60539.1193, "unit": "kL"}
